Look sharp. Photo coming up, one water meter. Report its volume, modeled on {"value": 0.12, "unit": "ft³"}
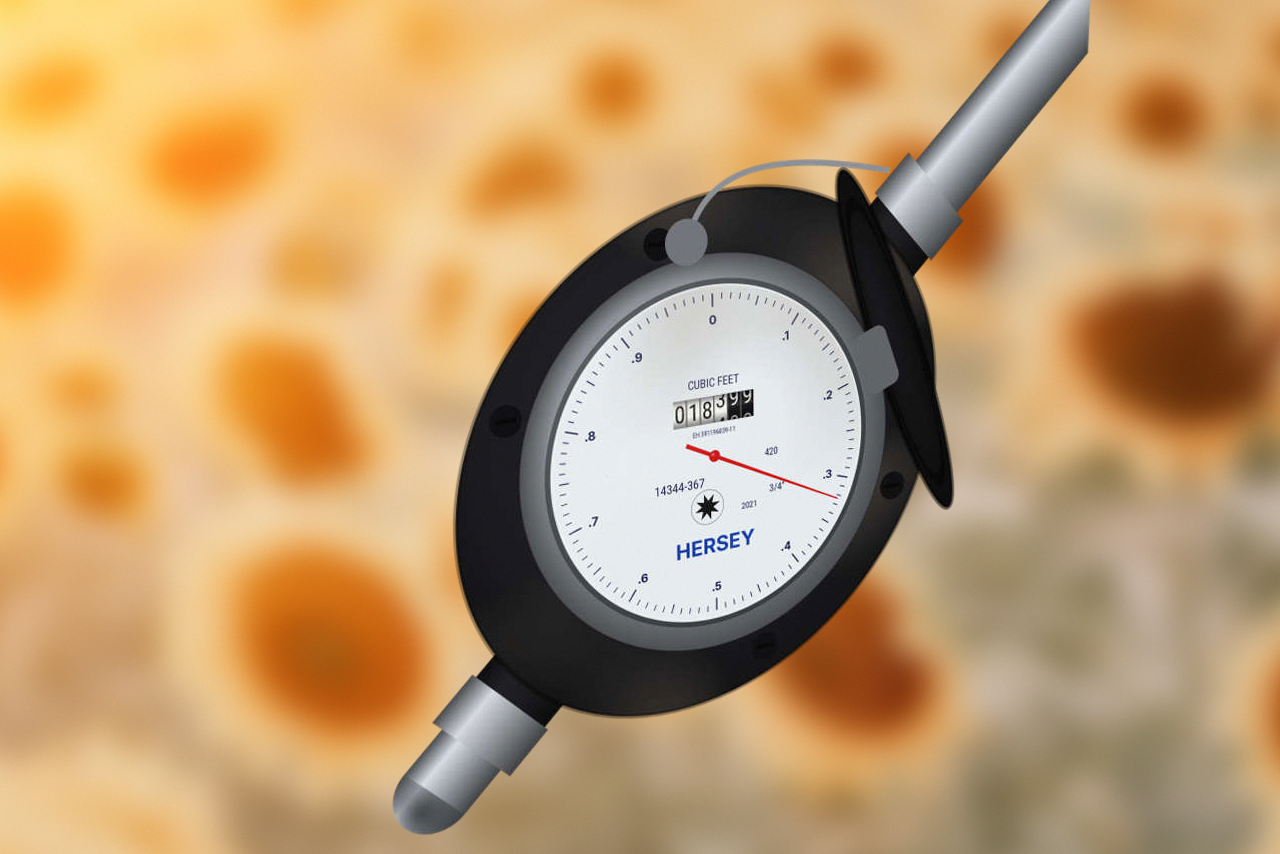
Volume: {"value": 18399.32, "unit": "ft³"}
